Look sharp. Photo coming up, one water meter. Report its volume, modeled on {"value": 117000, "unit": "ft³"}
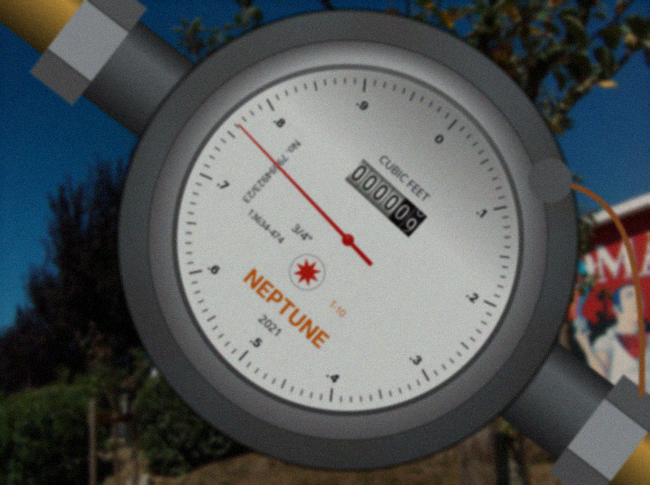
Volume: {"value": 8.76, "unit": "ft³"}
